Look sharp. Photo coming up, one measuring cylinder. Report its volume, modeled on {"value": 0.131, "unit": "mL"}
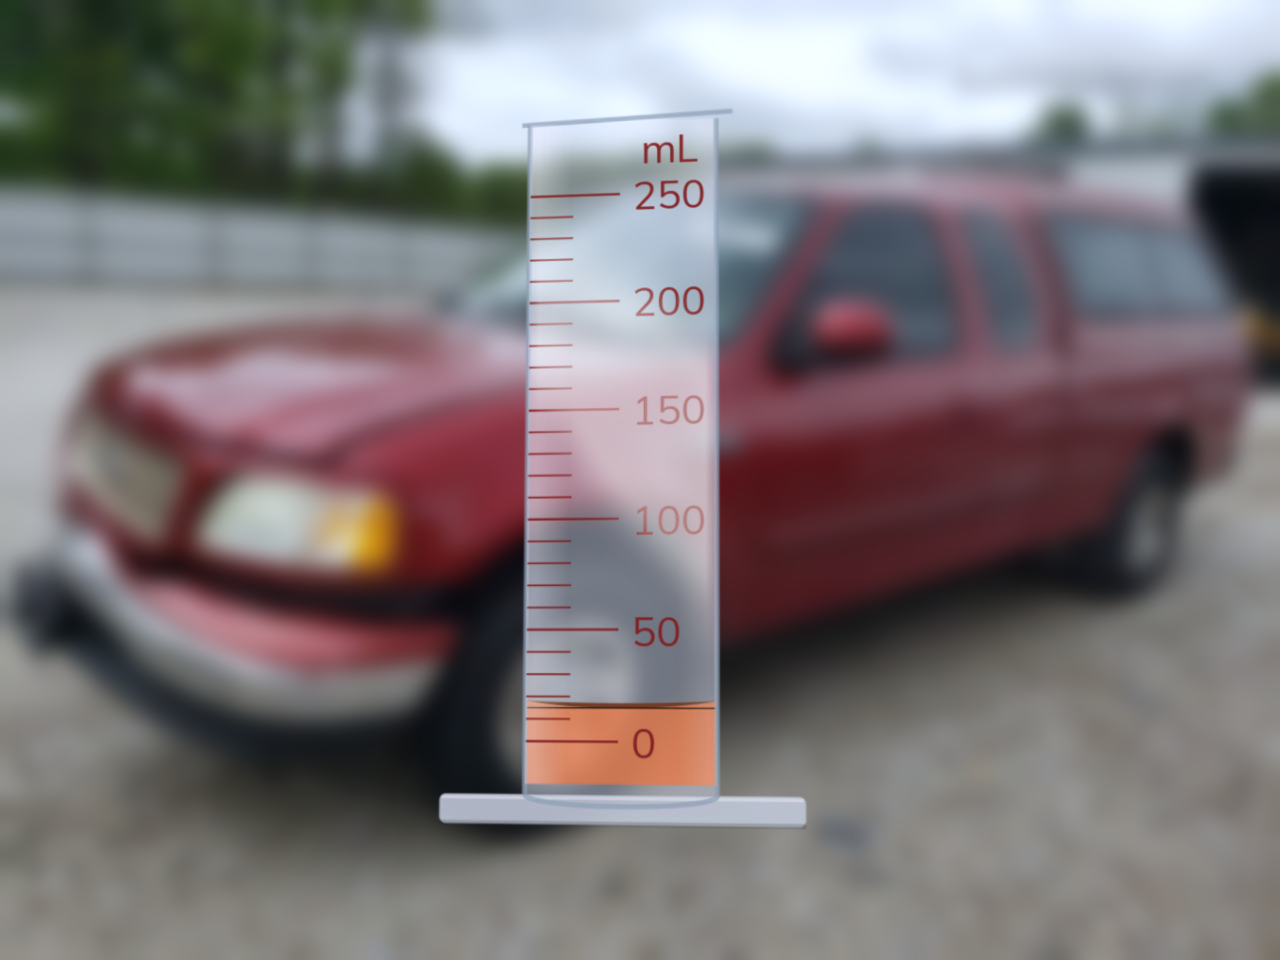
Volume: {"value": 15, "unit": "mL"}
